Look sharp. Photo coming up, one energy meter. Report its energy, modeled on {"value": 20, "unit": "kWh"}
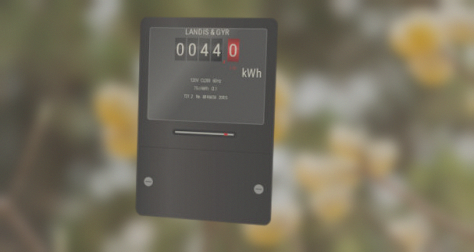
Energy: {"value": 44.0, "unit": "kWh"}
